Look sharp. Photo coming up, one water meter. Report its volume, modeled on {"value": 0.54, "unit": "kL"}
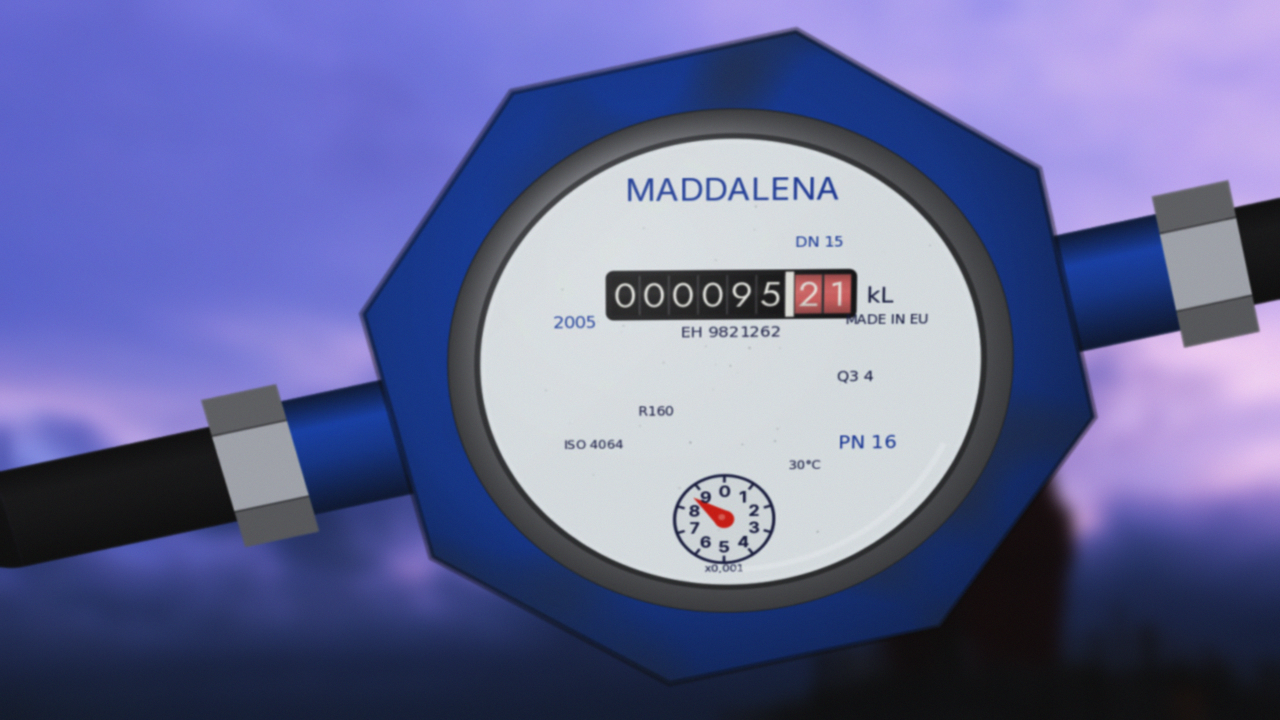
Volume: {"value": 95.218, "unit": "kL"}
